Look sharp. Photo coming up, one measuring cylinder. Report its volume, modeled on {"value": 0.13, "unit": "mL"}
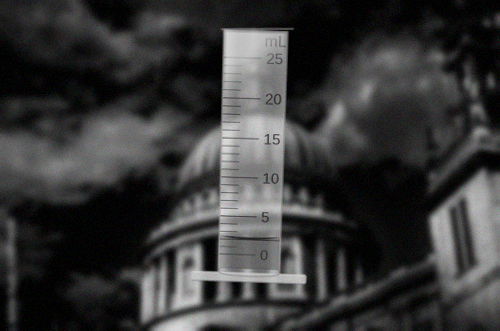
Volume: {"value": 2, "unit": "mL"}
